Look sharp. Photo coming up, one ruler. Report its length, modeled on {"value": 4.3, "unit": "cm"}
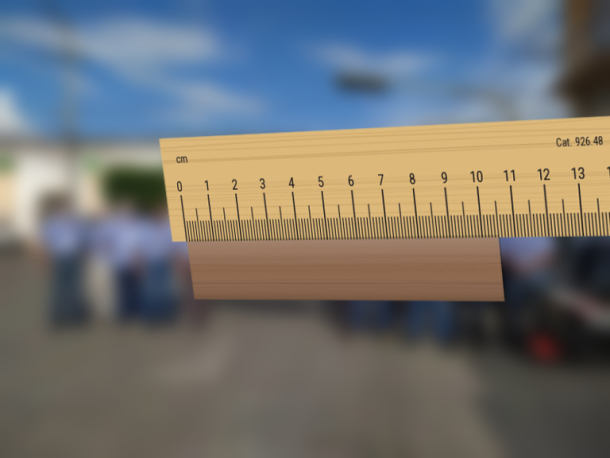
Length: {"value": 10.5, "unit": "cm"}
